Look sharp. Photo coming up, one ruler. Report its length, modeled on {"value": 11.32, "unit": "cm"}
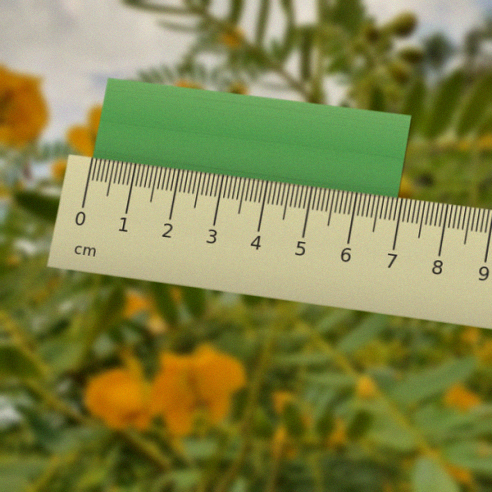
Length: {"value": 6.9, "unit": "cm"}
